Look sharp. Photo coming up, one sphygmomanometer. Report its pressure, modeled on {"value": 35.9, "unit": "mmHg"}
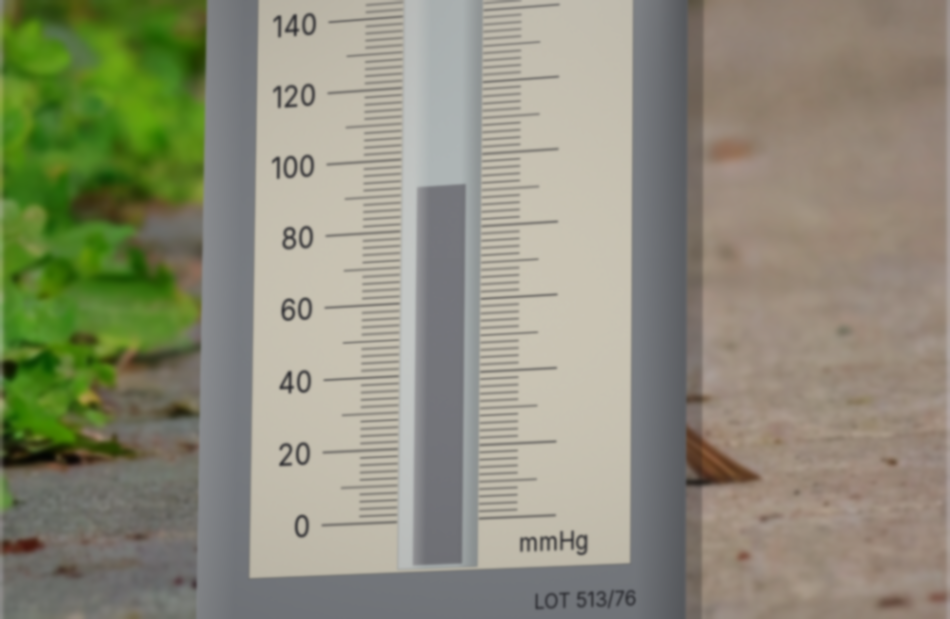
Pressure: {"value": 92, "unit": "mmHg"}
